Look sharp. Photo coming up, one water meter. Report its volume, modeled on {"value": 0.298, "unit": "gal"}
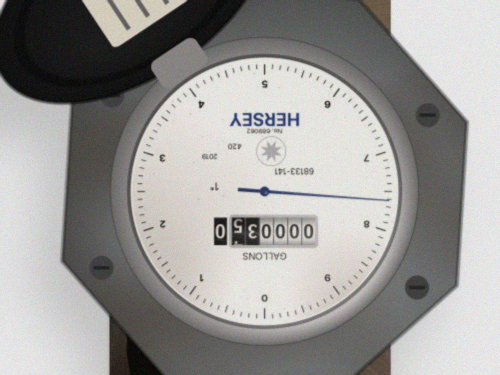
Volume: {"value": 347.6, "unit": "gal"}
